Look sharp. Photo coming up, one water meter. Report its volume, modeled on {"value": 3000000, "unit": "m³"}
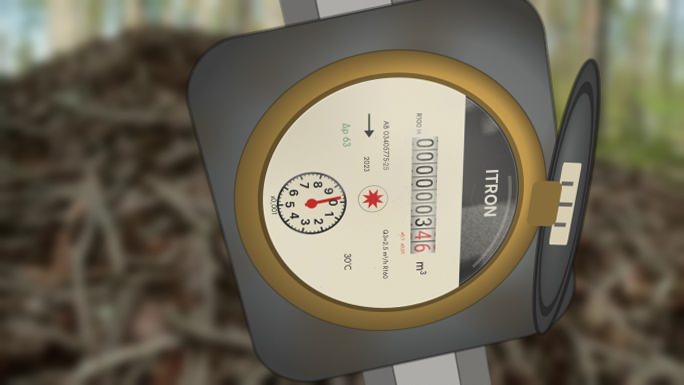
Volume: {"value": 3.459, "unit": "m³"}
